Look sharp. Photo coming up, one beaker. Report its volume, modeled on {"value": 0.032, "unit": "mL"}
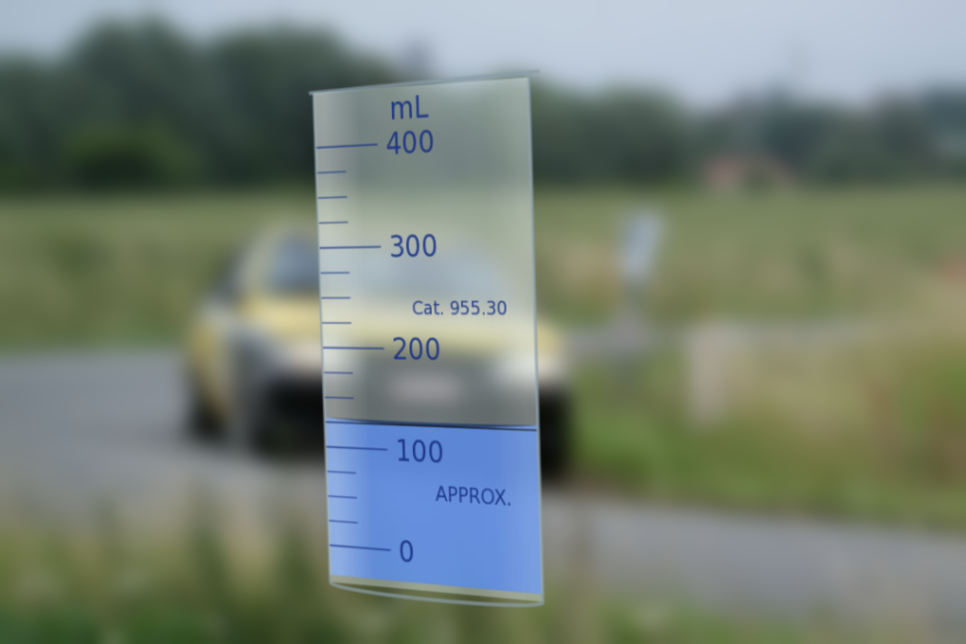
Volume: {"value": 125, "unit": "mL"}
